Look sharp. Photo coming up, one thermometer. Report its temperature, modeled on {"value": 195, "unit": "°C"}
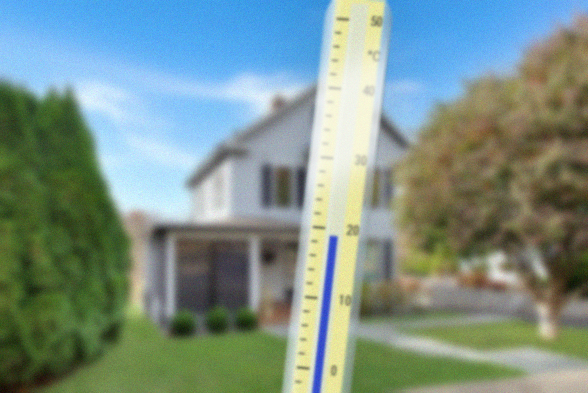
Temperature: {"value": 19, "unit": "°C"}
